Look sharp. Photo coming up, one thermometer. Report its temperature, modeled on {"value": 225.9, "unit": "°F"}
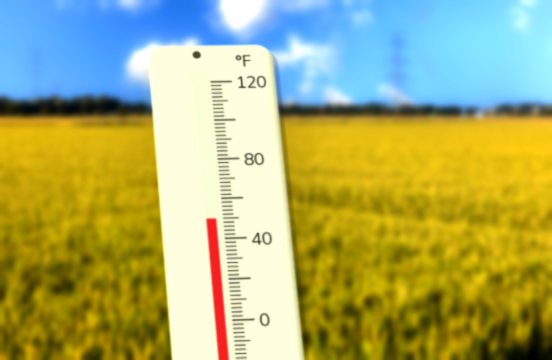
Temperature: {"value": 50, "unit": "°F"}
